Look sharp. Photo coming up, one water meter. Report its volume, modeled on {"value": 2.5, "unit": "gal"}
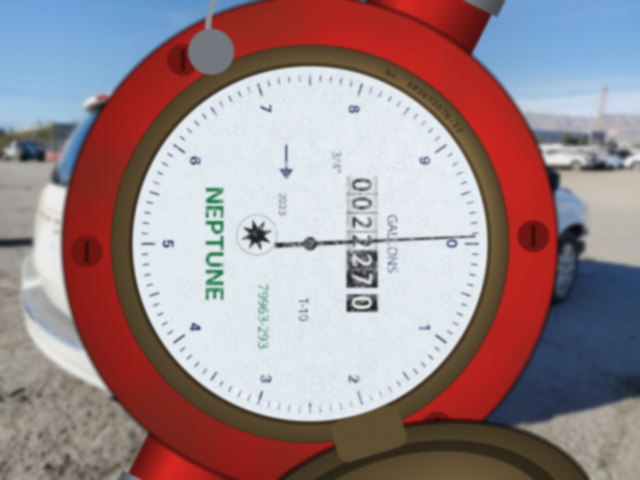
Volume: {"value": 22269.9, "unit": "gal"}
